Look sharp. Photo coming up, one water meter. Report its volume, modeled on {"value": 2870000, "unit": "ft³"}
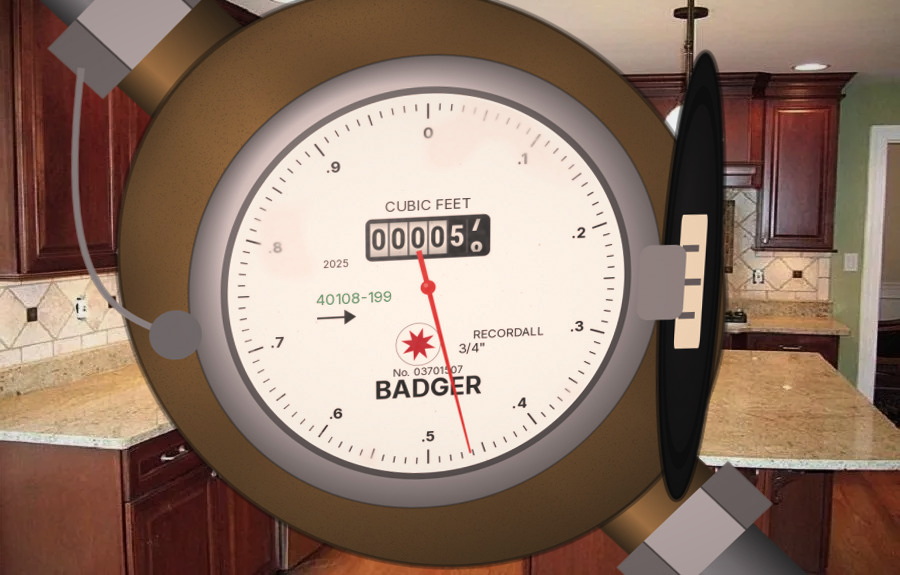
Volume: {"value": 57.46, "unit": "ft³"}
